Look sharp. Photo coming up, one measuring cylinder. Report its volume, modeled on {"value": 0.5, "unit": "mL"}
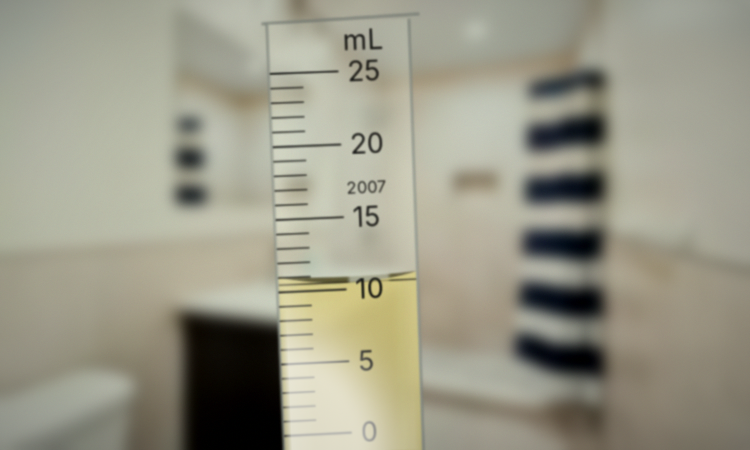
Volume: {"value": 10.5, "unit": "mL"}
